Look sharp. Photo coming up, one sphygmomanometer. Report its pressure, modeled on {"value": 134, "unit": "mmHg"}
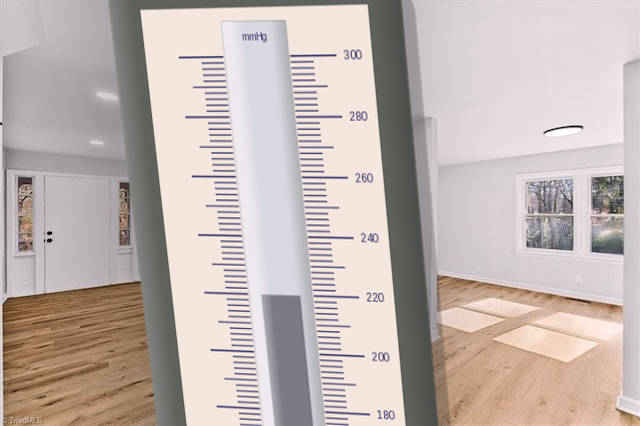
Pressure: {"value": 220, "unit": "mmHg"}
